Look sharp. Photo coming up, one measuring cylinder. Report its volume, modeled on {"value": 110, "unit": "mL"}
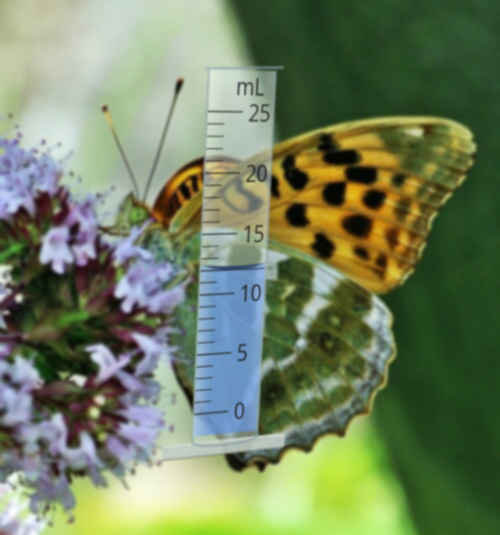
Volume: {"value": 12, "unit": "mL"}
